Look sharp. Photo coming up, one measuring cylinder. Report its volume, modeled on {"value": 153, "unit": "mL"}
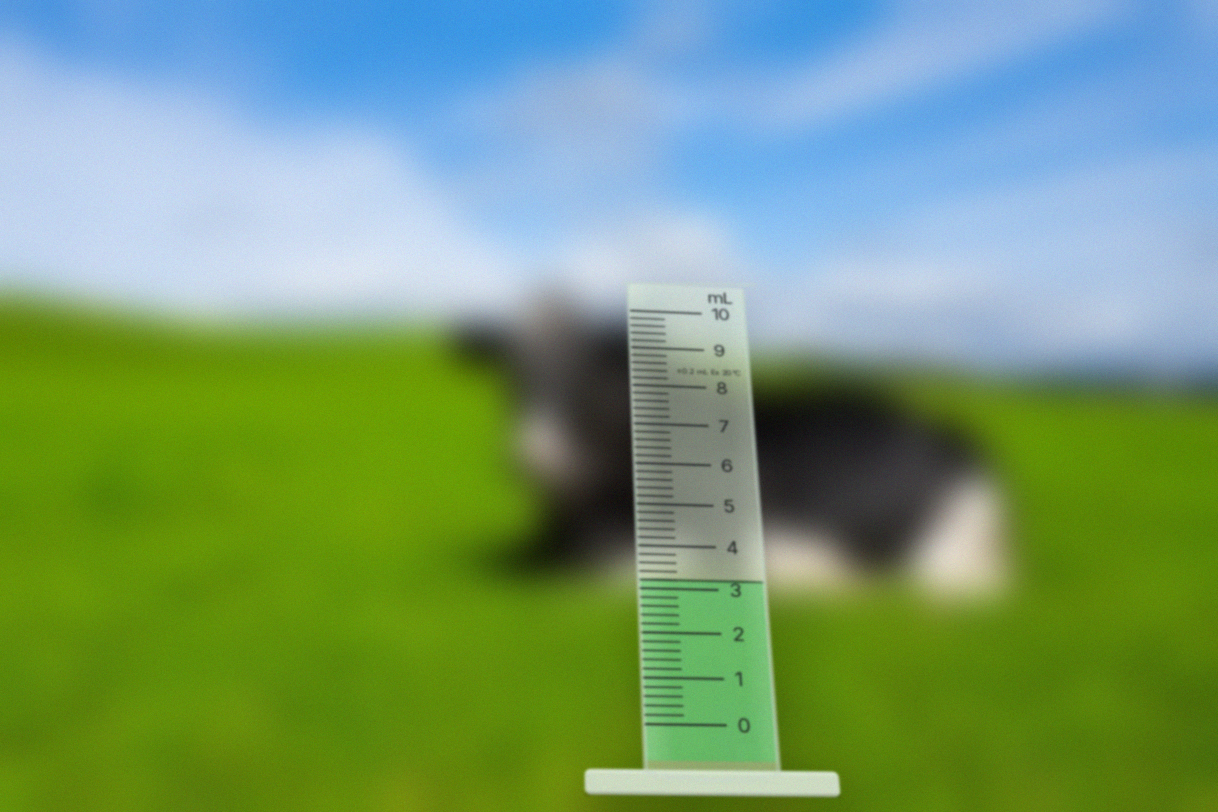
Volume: {"value": 3.2, "unit": "mL"}
